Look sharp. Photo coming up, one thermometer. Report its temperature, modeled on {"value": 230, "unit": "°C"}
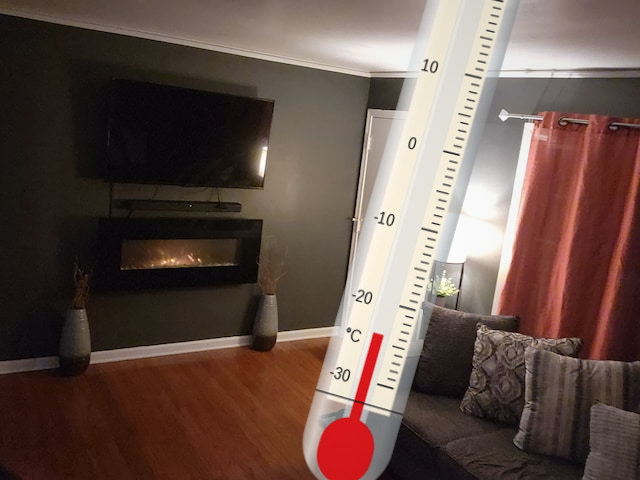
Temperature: {"value": -24, "unit": "°C"}
